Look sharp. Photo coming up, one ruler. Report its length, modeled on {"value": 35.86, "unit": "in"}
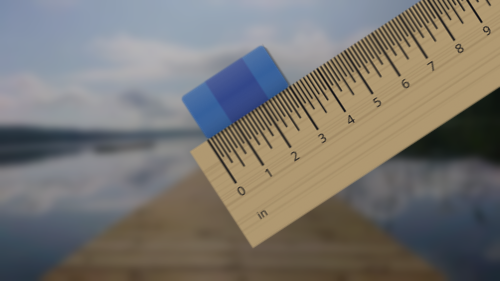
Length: {"value": 3, "unit": "in"}
